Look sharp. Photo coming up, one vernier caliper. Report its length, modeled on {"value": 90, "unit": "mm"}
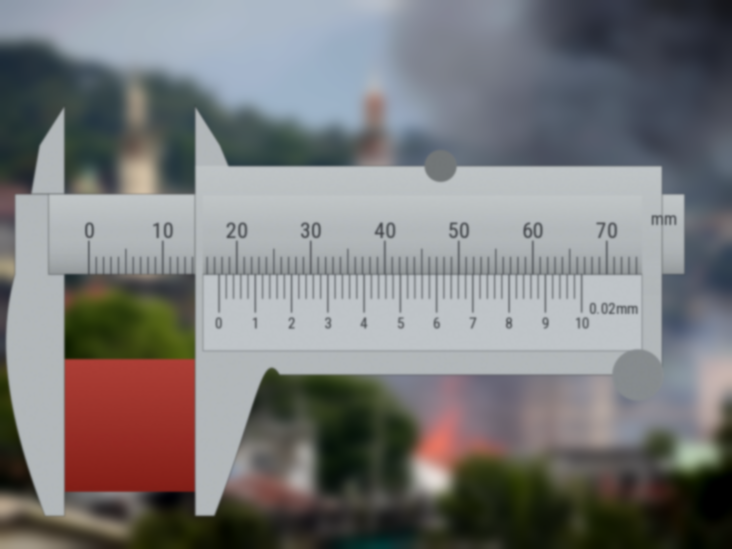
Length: {"value": 17.6, "unit": "mm"}
